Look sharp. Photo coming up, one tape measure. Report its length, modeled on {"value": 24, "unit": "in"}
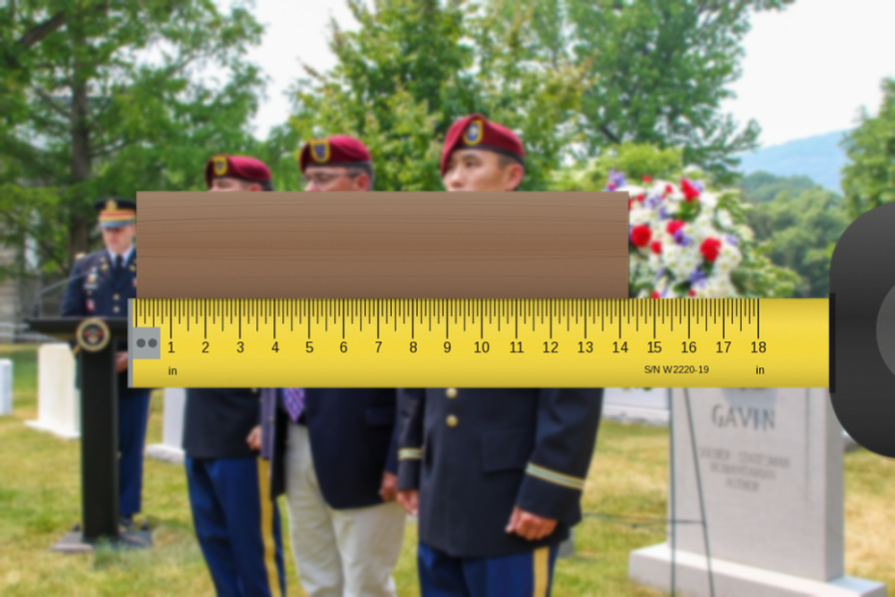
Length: {"value": 14.25, "unit": "in"}
